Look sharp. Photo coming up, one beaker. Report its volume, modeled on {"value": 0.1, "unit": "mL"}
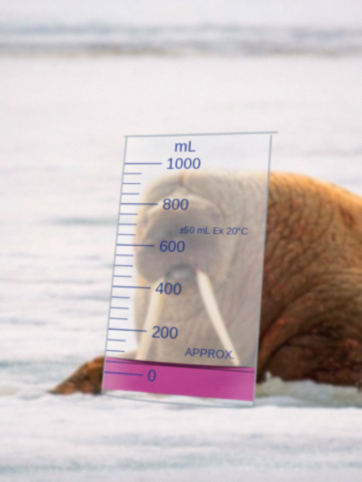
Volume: {"value": 50, "unit": "mL"}
